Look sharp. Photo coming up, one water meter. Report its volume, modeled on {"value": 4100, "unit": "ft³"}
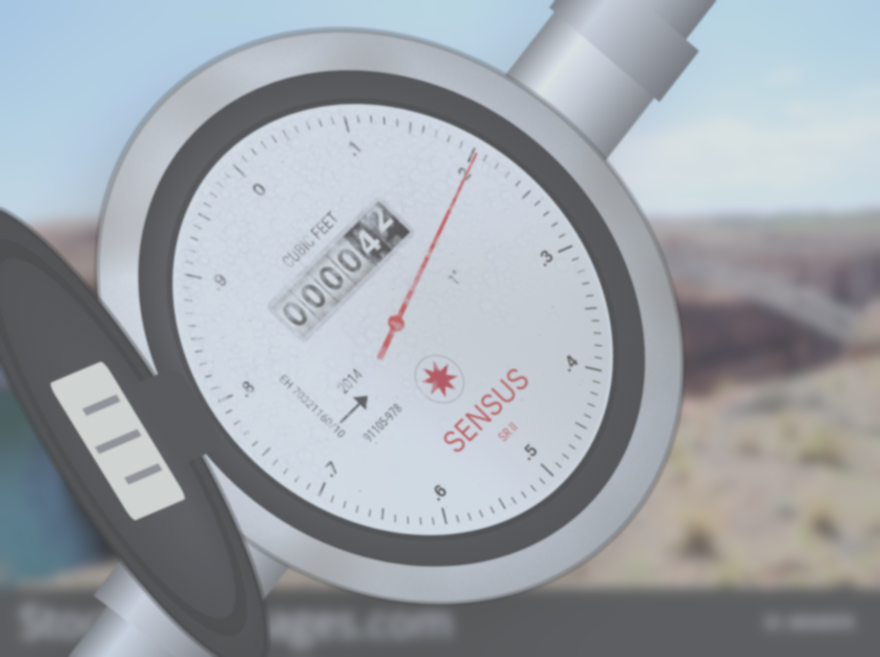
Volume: {"value": 42.20, "unit": "ft³"}
